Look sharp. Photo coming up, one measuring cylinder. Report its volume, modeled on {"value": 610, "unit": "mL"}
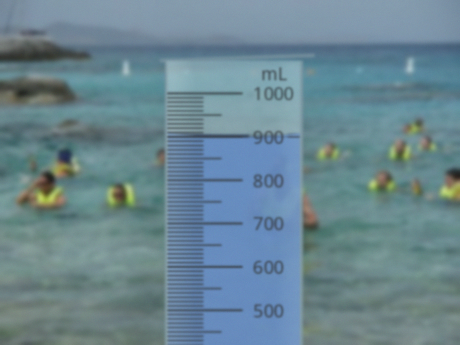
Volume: {"value": 900, "unit": "mL"}
